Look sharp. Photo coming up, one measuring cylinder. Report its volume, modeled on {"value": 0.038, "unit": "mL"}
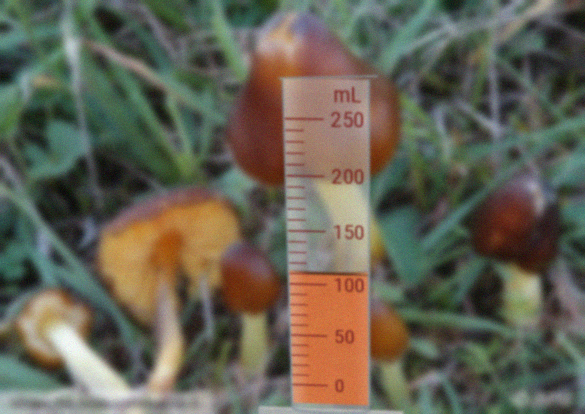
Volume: {"value": 110, "unit": "mL"}
